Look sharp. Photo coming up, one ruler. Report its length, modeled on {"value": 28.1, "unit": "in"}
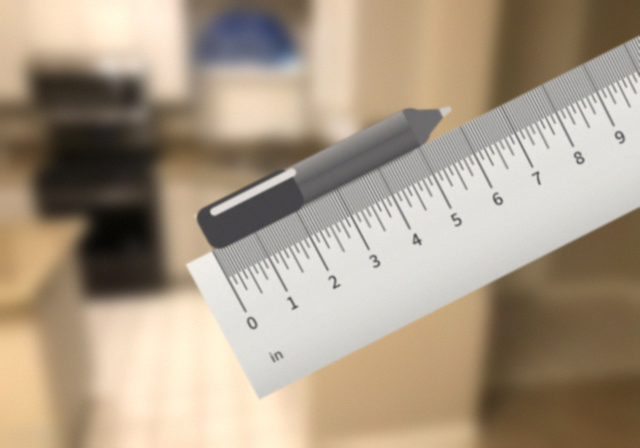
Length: {"value": 6, "unit": "in"}
